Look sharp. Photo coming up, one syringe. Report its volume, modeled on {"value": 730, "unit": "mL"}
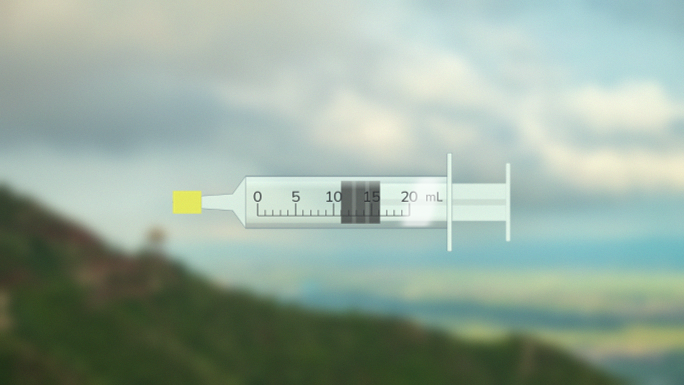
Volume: {"value": 11, "unit": "mL"}
